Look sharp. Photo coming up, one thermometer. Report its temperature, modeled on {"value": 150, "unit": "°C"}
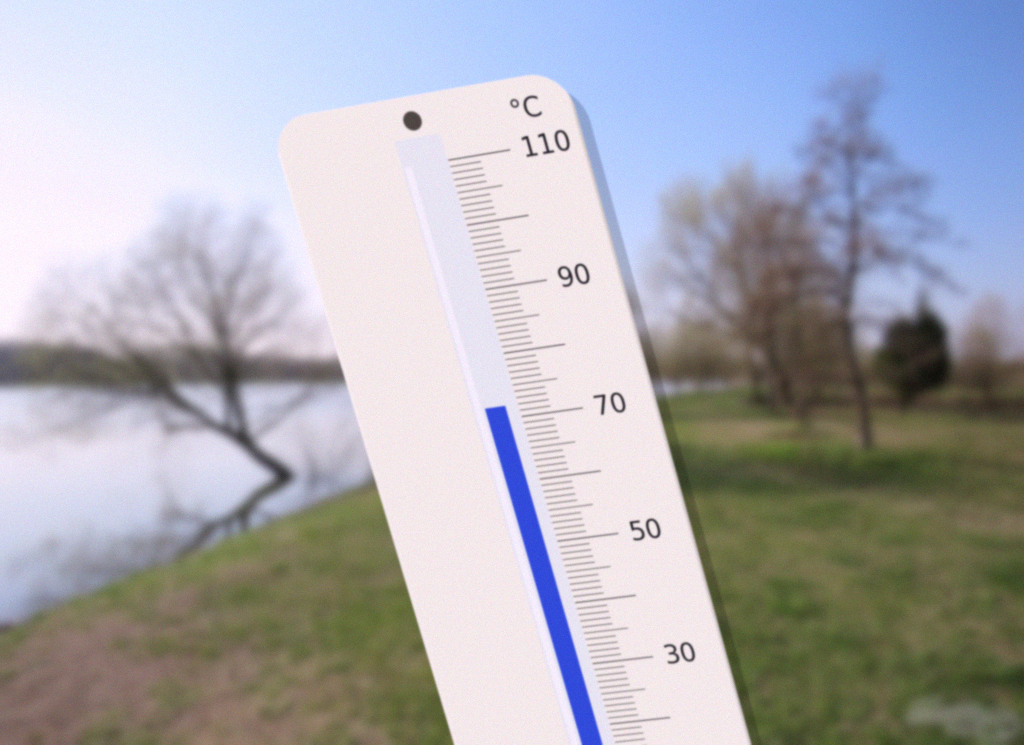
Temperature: {"value": 72, "unit": "°C"}
